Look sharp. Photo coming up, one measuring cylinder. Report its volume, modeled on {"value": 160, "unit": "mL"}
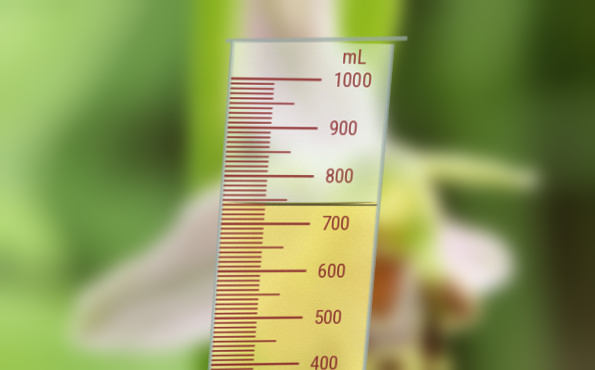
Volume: {"value": 740, "unit": "mL"}
